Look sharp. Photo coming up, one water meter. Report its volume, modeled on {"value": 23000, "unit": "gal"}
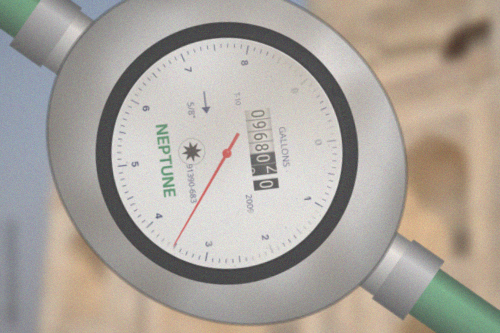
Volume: {"value": 968023.5, "unit": "gal"}
